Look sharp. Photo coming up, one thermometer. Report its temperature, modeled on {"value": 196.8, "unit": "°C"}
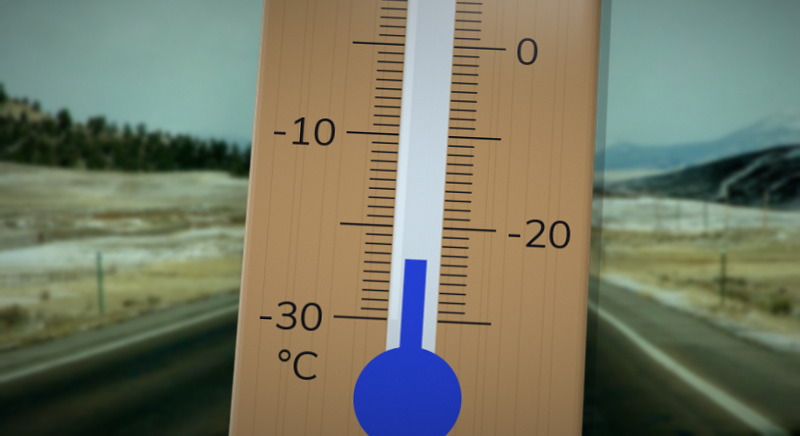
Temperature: {"value": -23.5, "unit": "°C"}
